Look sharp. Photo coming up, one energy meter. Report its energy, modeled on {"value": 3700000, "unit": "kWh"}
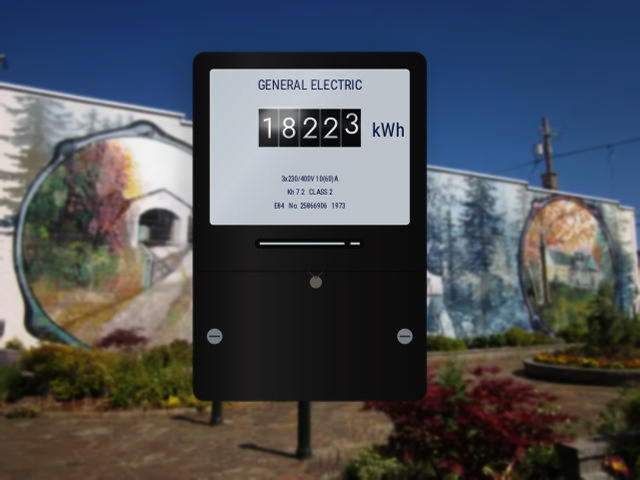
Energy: {"value": 18223, "unit": "kWh"}
